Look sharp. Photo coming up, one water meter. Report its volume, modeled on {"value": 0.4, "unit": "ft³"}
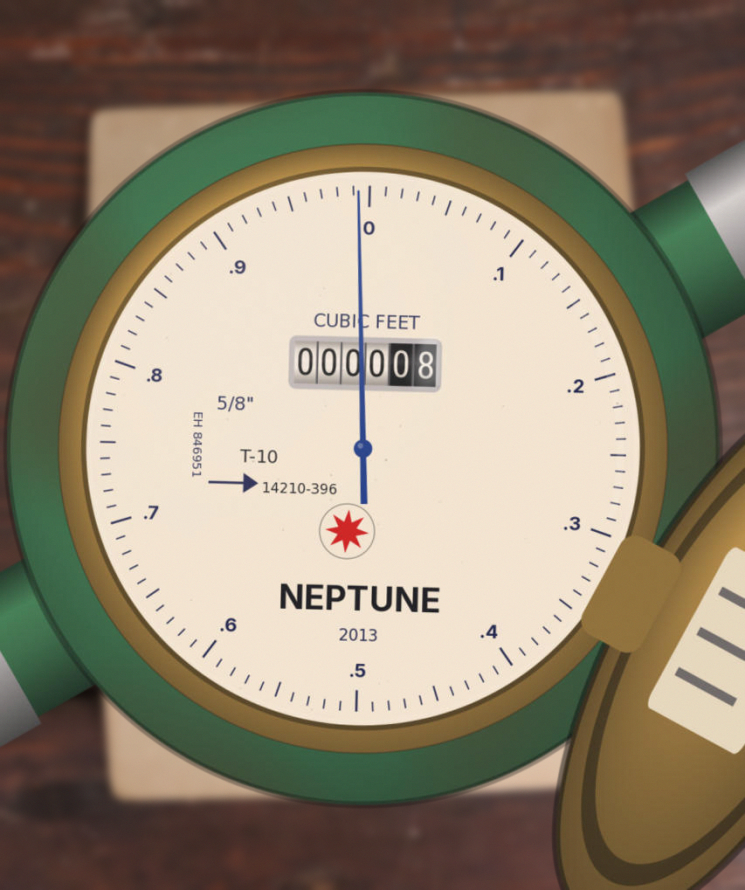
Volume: {"value": 7.99, "unit": "ft³"}
